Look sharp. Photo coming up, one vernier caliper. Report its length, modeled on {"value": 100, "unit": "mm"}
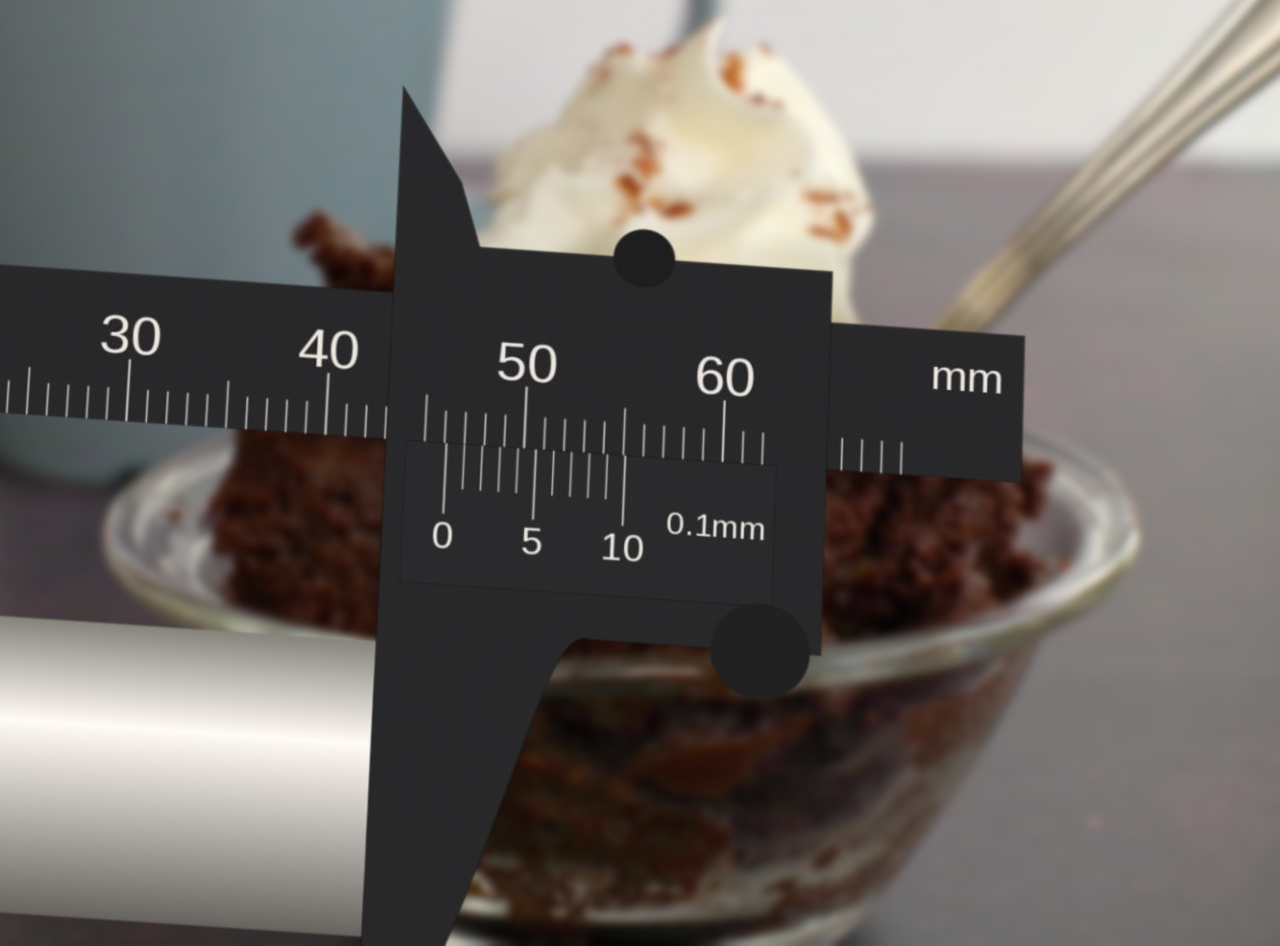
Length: {"value": 46.1, "unit": "mm"}
